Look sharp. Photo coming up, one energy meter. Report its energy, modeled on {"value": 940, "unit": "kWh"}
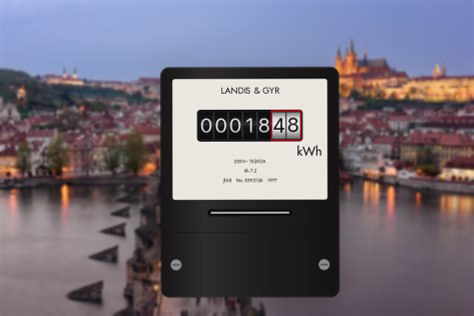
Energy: {"value": 18.48, "unit": "kWh"}
